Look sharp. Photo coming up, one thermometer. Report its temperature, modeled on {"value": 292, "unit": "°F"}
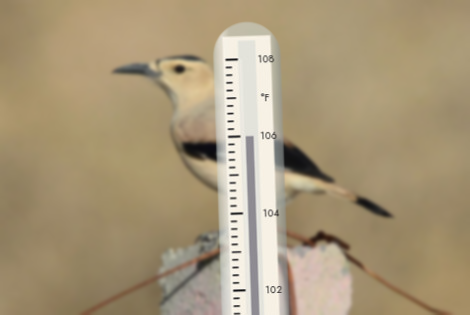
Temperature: {"value": 106, "unit": "°F"}
